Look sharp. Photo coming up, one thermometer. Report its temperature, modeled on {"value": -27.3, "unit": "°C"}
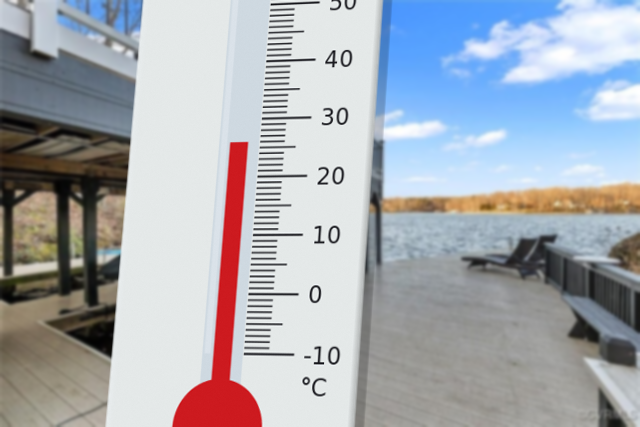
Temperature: {"value": 26, "unit": "°C"}
